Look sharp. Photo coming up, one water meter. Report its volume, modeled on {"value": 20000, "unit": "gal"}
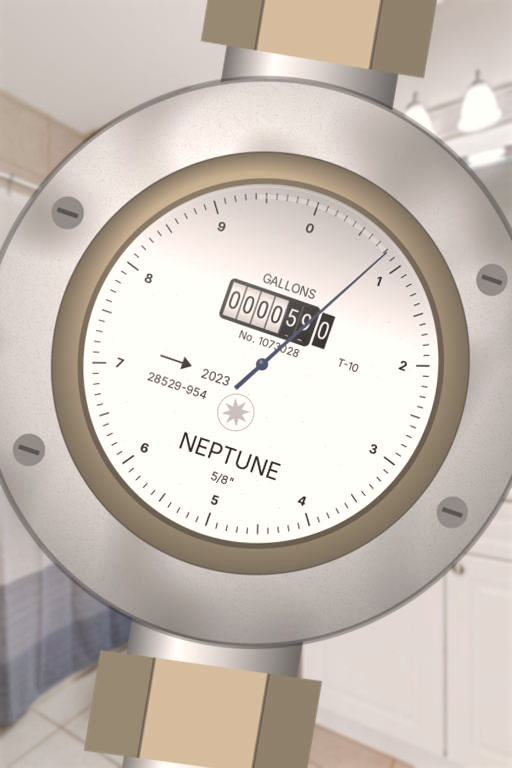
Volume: {"value": 590.8, "unit": "gal"}
